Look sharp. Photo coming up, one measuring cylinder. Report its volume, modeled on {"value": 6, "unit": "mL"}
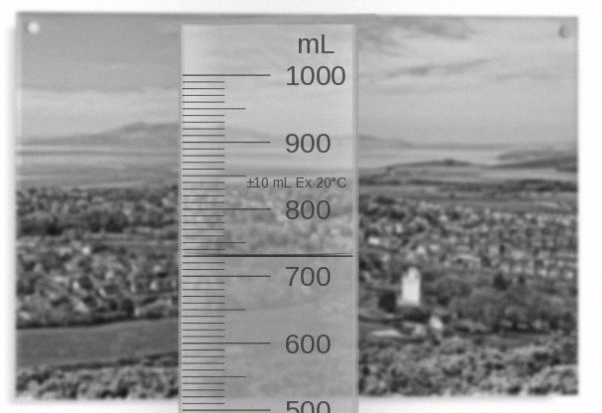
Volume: {"value": 730, "unit": "mL"}
